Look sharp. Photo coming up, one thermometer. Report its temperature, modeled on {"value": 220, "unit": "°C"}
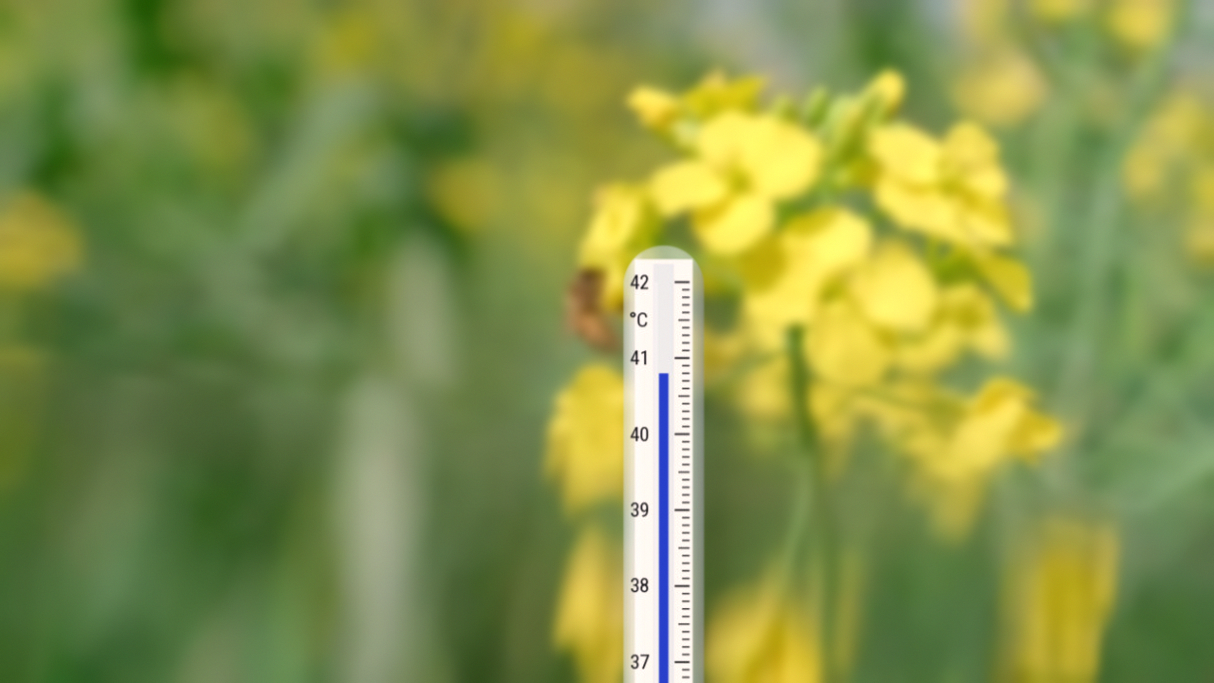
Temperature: {"value": 40.8, "unit": "°C"}
